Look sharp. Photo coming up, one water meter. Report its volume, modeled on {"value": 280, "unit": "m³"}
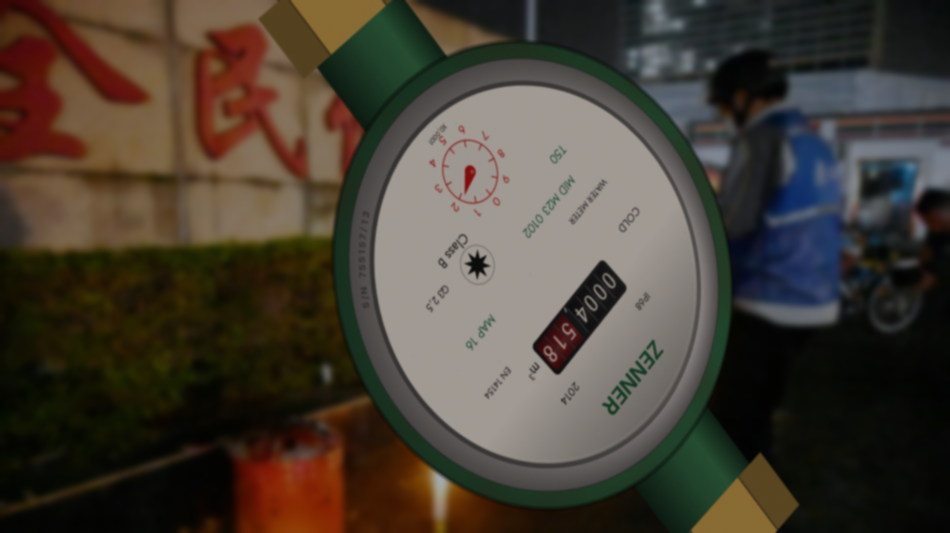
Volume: {"value": 4.5181, "unit": "m³"}
